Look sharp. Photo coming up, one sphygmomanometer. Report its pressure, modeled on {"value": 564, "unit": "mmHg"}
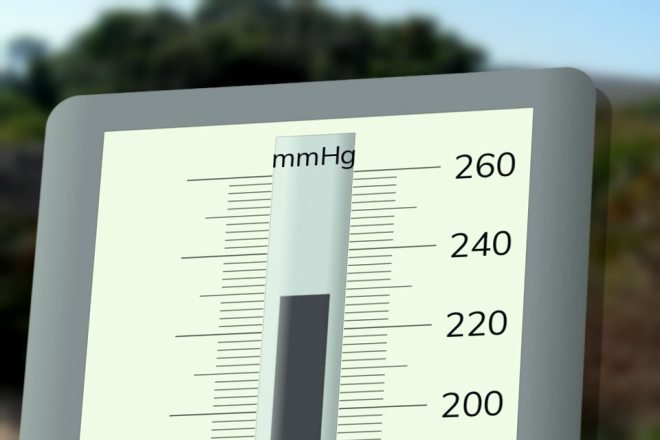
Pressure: {"value": 229, "unit": "mmHg"}
